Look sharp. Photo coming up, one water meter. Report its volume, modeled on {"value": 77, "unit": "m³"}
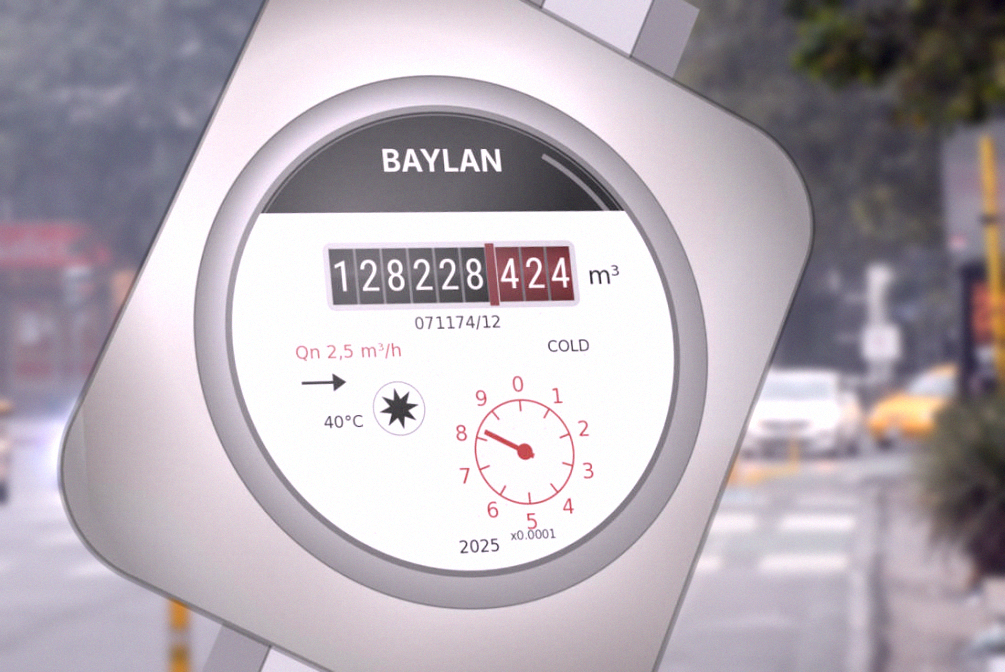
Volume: {"value": 128228.4248, "unit": "m³"}
